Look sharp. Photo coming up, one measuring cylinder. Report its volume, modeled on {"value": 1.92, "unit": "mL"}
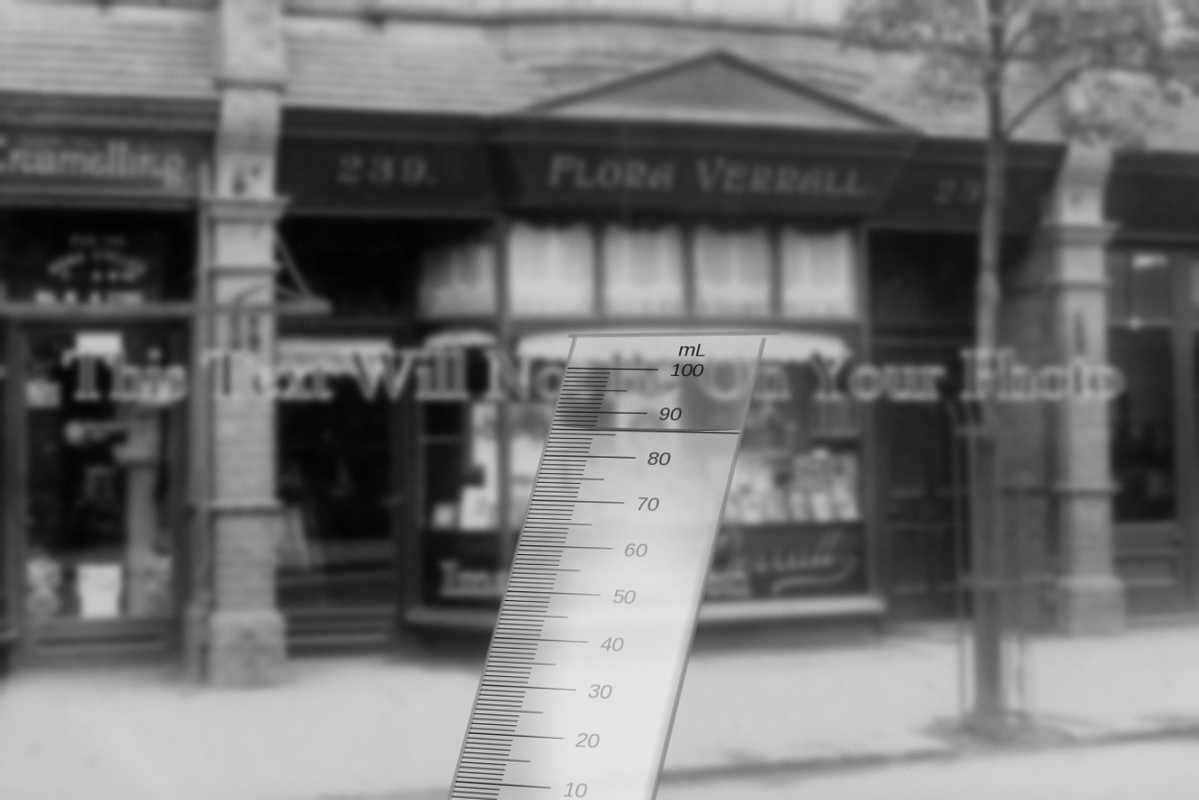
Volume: {"value": 86, "unit": "mL"}
